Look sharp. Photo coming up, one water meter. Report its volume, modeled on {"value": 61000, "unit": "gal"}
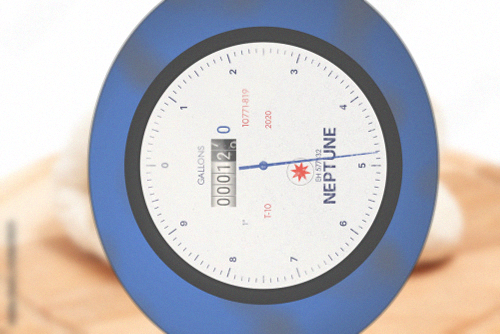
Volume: {"value": 1274.8, "unit": "gal"}
